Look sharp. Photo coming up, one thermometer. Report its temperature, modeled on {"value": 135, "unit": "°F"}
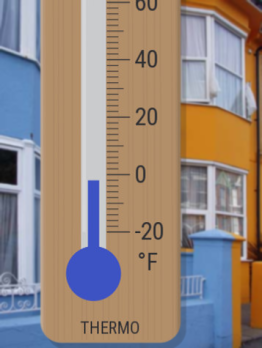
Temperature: {"value": -2, "unit": "°F"}
